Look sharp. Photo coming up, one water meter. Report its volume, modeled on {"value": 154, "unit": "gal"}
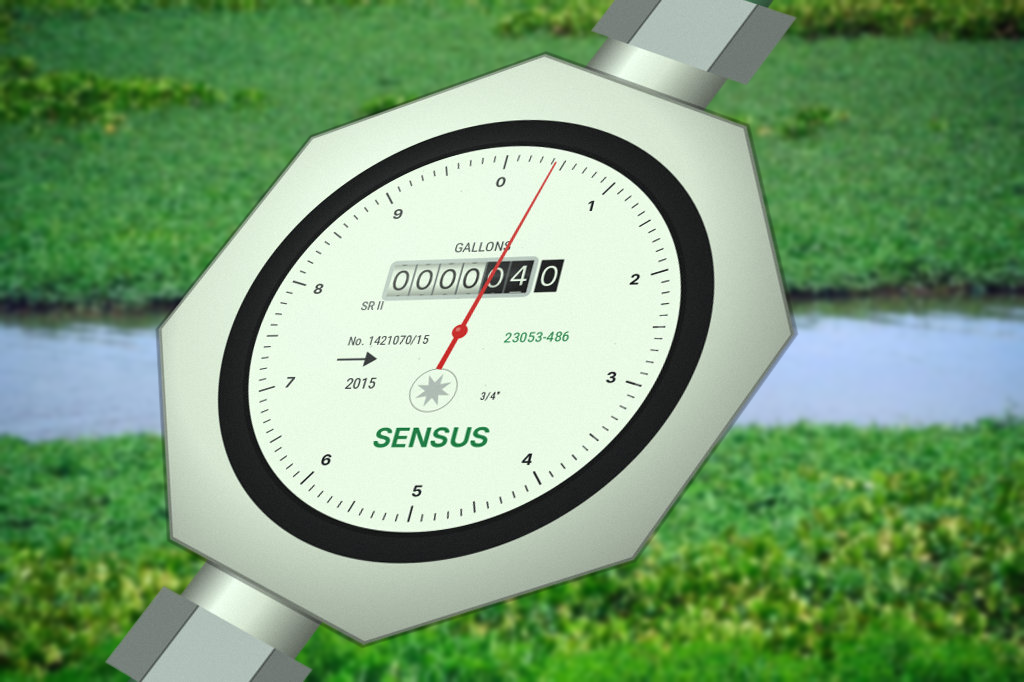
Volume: {"value": 40.4, "unit": "gal"}
